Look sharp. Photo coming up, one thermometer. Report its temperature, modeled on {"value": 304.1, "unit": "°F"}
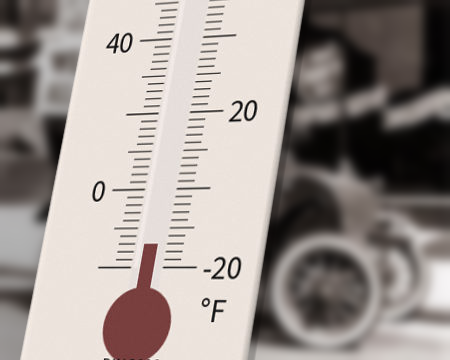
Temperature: {"value": -14, "unit": "°F"}
